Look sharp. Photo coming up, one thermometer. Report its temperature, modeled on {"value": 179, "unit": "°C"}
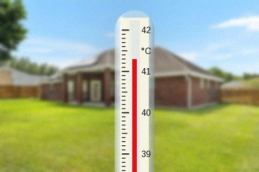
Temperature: {"value": 41.3, "unit": "°C"}
